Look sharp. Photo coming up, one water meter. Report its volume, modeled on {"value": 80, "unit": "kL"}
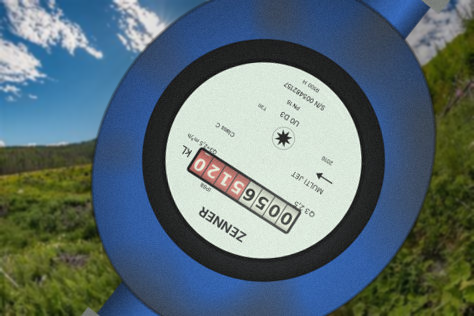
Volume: {"value": 56.5120, "unit": "kL"}
